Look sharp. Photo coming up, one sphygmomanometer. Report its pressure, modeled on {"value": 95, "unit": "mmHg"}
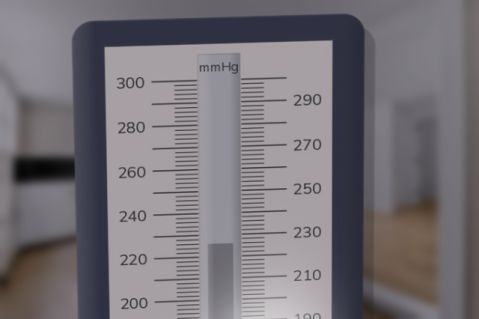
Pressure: {"value": 226, "unit": "mmHg"}
